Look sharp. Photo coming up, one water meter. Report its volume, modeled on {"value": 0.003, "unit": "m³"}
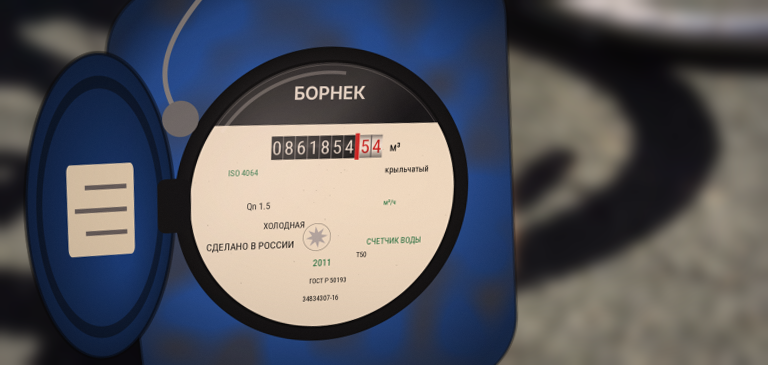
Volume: {"value": 861854.54, "unit": "m³"}
